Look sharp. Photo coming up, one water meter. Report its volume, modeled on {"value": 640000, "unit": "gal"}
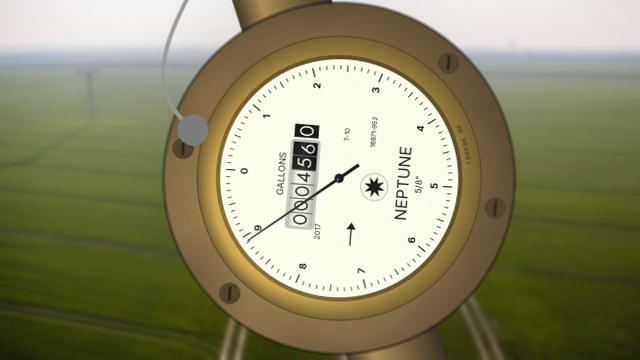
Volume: {"value": 4558.9, "unit": "gal"}
